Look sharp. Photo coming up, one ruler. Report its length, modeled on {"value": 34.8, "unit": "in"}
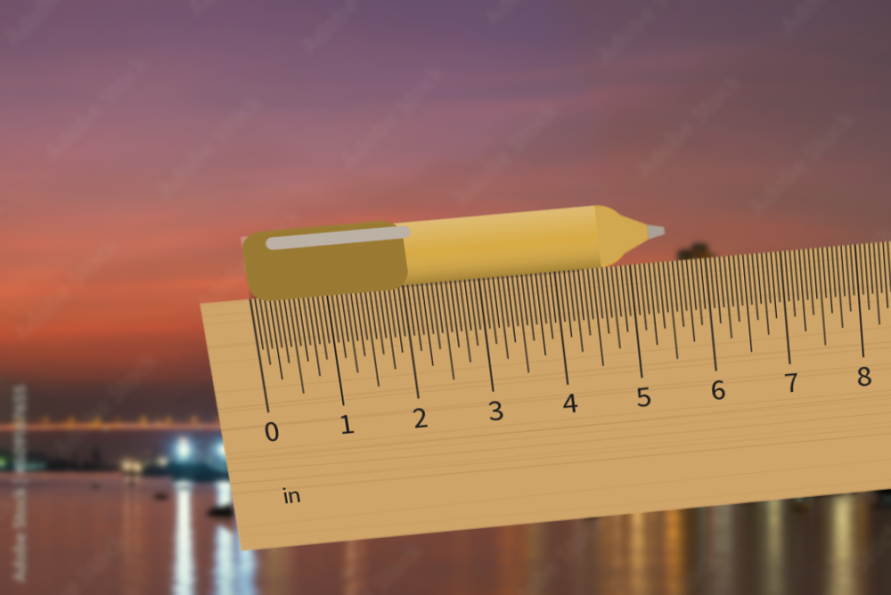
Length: {"value": 5.5, "unit": "in"}
